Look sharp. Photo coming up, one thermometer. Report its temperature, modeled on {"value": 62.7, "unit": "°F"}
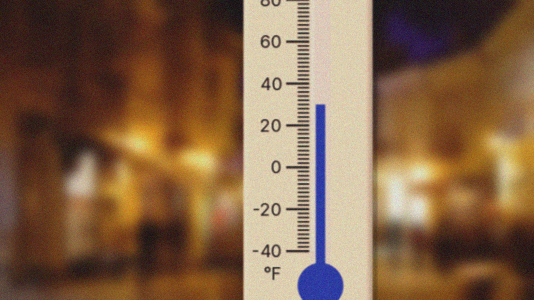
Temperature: {"value": 30, "unit": "°F"}
